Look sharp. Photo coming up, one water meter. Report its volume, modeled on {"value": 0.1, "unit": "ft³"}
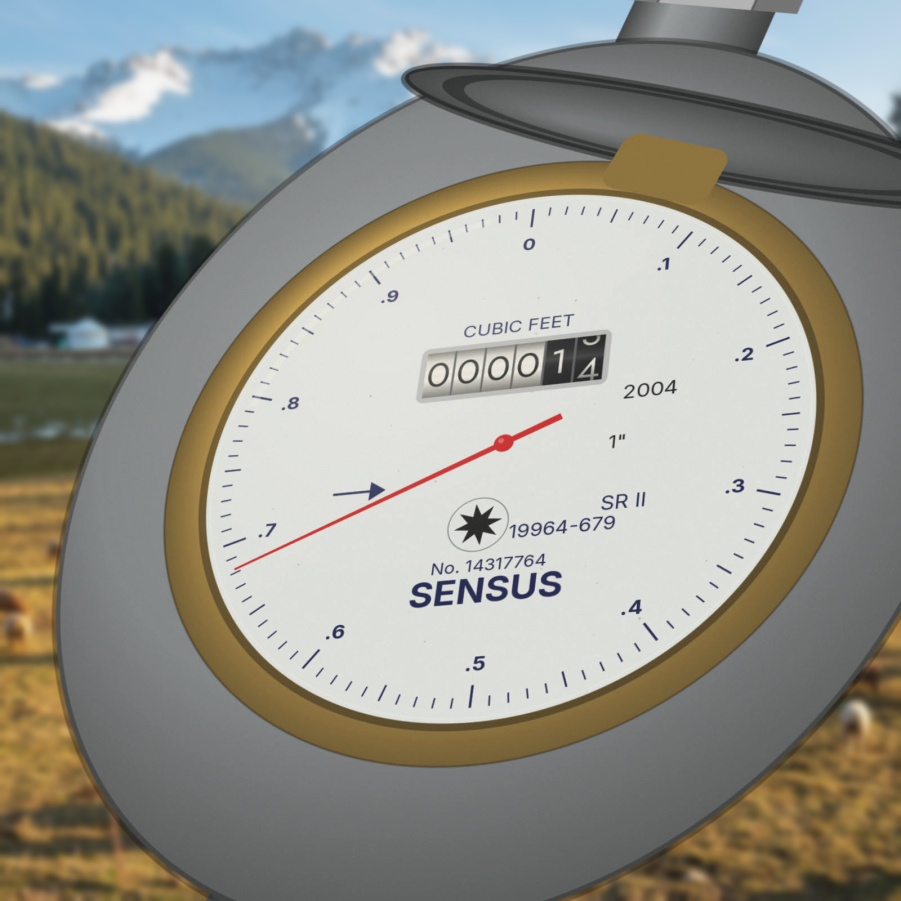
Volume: {"value": 13.68, "unit": "ft³"}
